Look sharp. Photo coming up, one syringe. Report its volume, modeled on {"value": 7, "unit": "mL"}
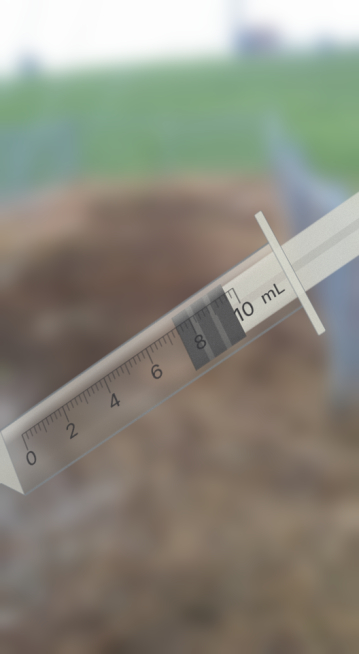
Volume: {"value": 7.4, "unit": "mL"}
